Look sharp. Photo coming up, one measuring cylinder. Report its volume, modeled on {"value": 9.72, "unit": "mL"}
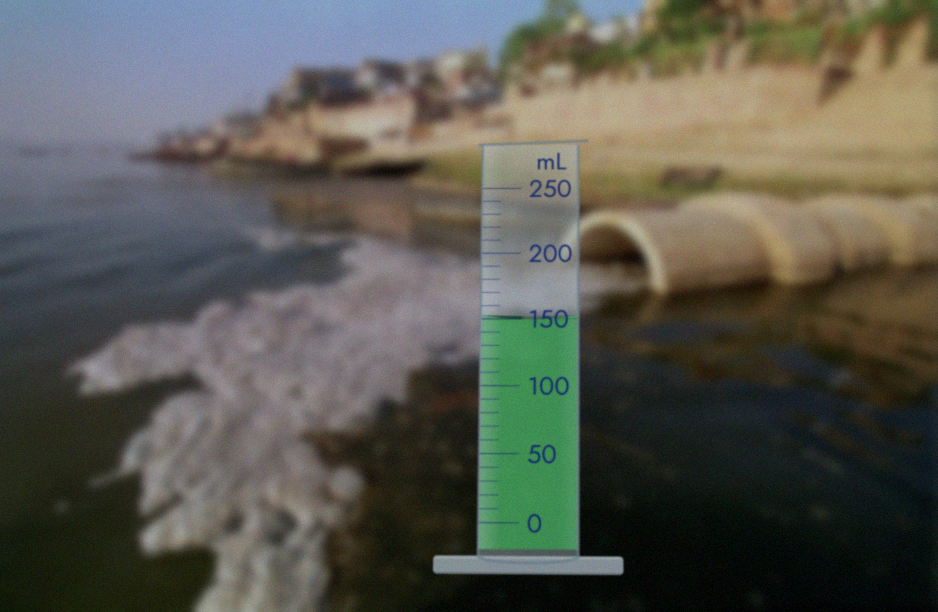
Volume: {"value": 150, "unit": "mL"}
